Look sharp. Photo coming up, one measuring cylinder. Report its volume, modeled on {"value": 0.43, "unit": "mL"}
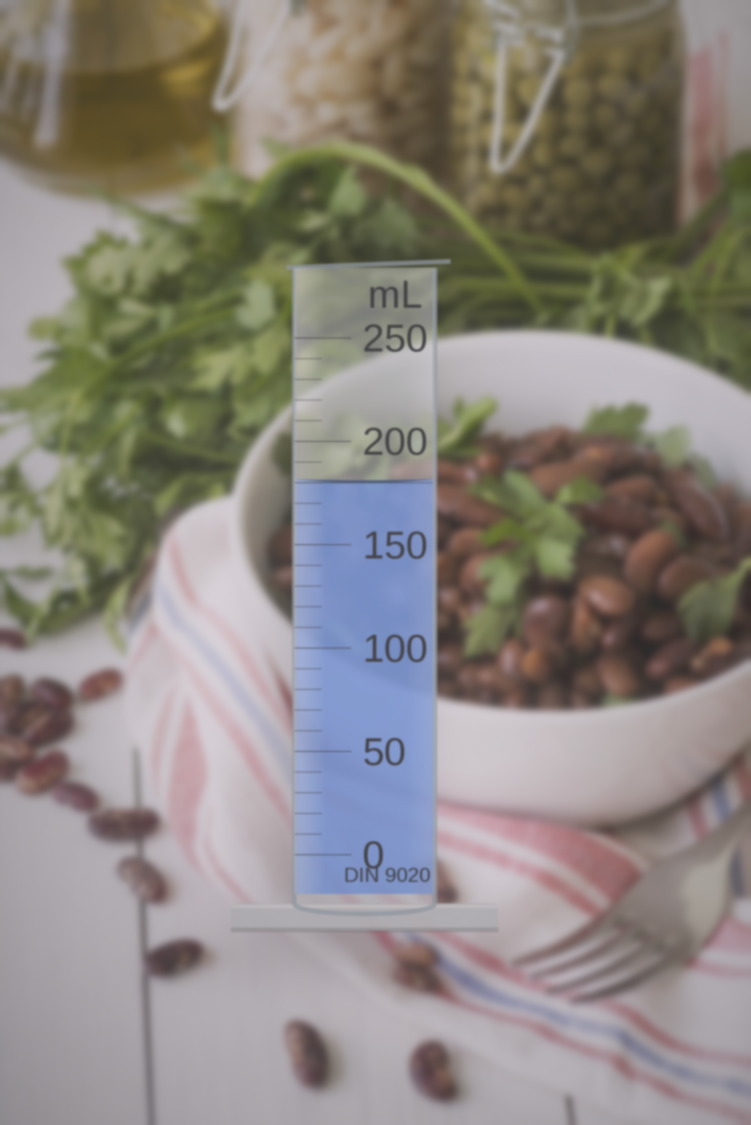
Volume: {"value": 180, "unit": "mL"}
